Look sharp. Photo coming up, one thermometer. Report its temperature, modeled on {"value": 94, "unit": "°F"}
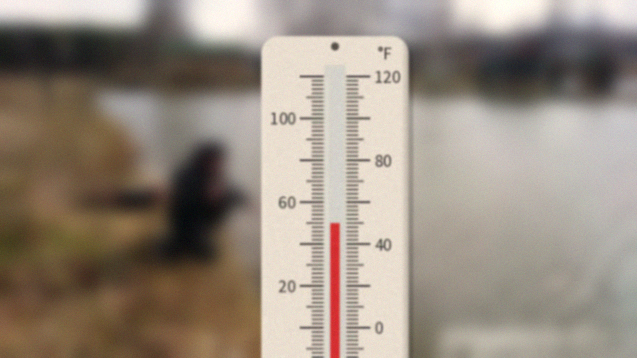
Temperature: {"value": 50, "unit": "°F"}
